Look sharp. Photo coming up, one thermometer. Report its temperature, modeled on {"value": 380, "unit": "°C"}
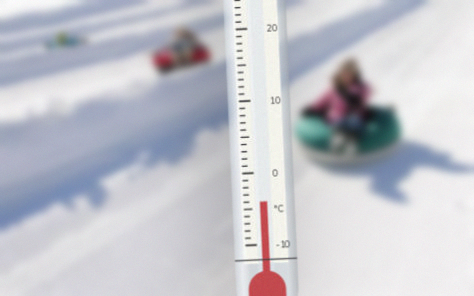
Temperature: {"value": -4, "unit": "°C"}
